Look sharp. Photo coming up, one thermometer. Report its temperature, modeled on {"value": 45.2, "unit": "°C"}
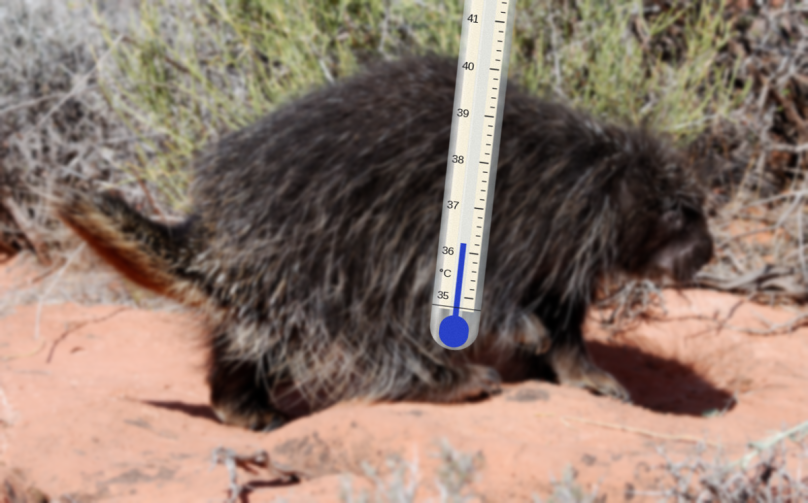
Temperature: {"value": 36.2, "unit": "°C"}
